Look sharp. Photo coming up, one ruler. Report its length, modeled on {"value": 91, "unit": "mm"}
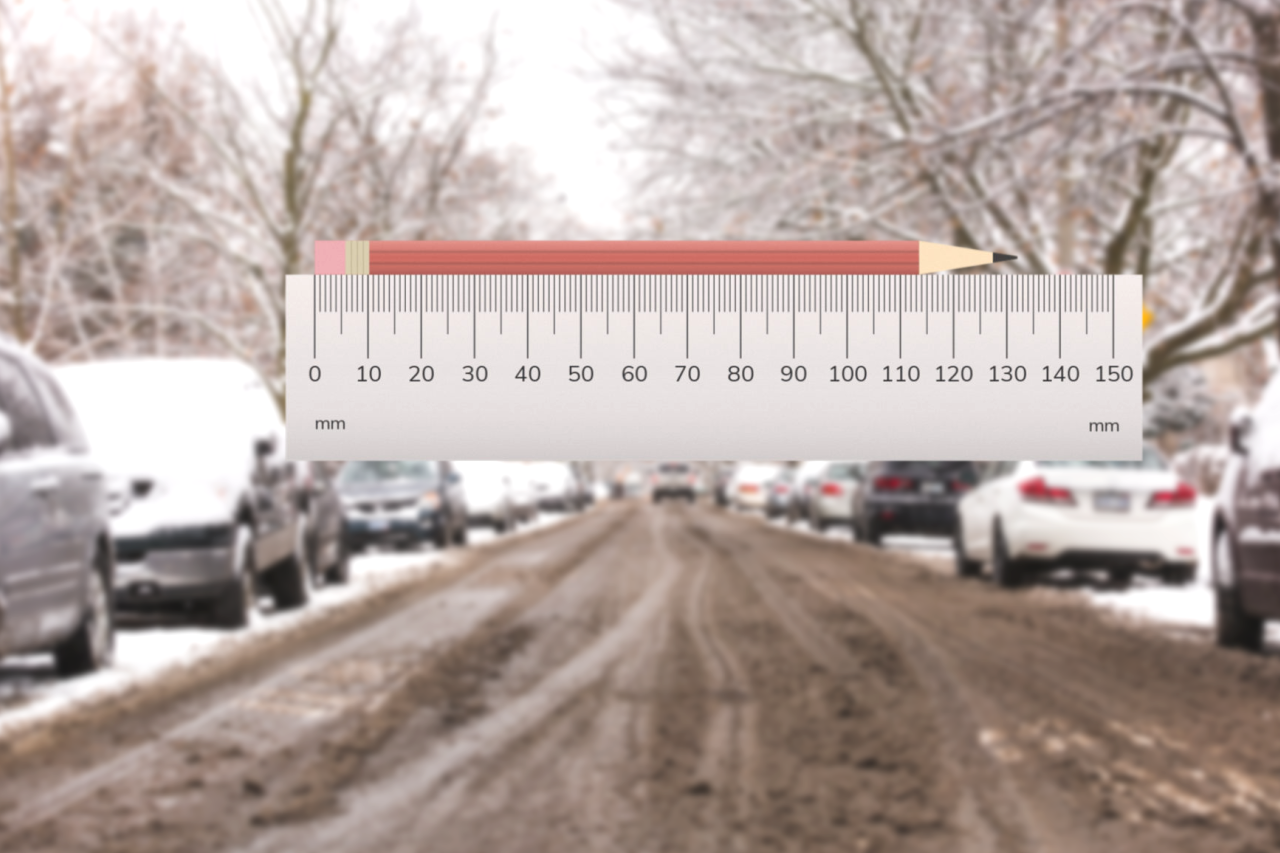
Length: {"value": 132, "unit": "mm"}
